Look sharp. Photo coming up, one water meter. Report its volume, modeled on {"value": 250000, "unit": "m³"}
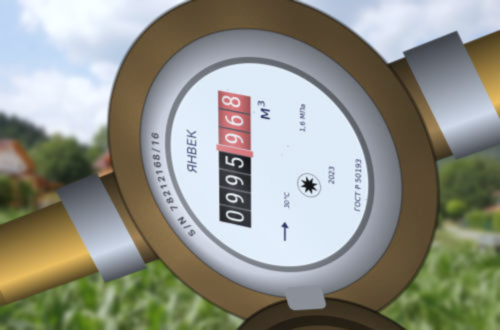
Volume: {"value": 995.968, "unit": "m³"}
